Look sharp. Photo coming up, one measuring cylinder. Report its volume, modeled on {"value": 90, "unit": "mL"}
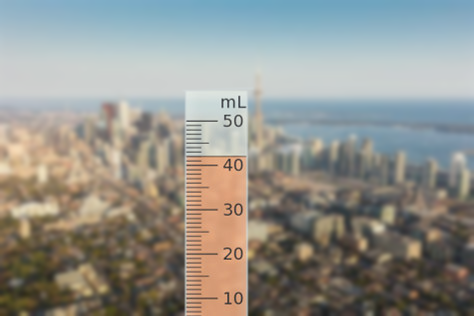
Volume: {"value": 42, "unit": "mL"}
